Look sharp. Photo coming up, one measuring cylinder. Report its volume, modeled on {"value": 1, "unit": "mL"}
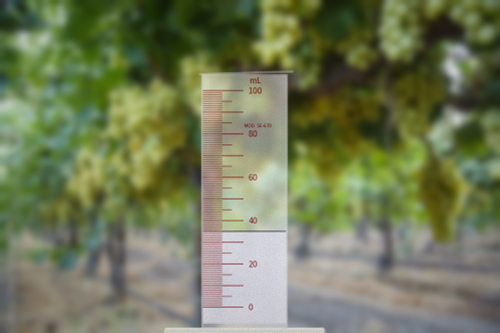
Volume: {"value": 35, "unit": "mL"}
